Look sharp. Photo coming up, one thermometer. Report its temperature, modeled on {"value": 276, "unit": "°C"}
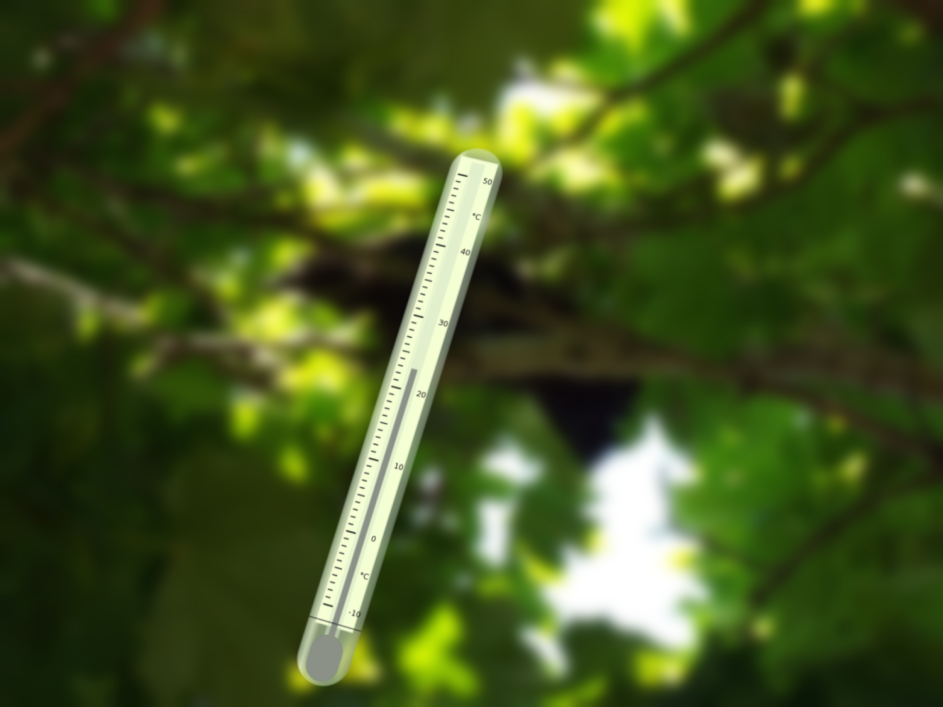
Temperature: {"value": 23, "unit": "°C"}
